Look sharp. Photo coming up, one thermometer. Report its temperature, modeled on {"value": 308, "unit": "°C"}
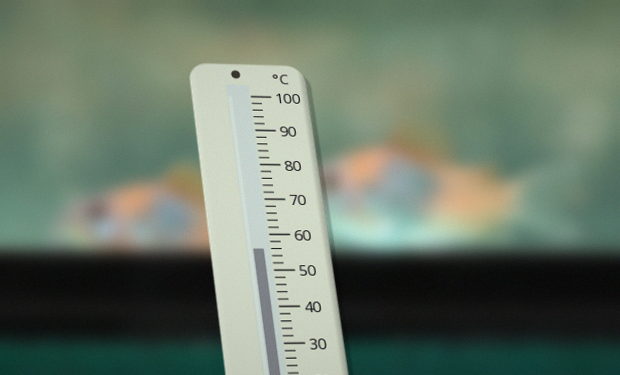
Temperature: {"value": 56, "unit": "°C"}
